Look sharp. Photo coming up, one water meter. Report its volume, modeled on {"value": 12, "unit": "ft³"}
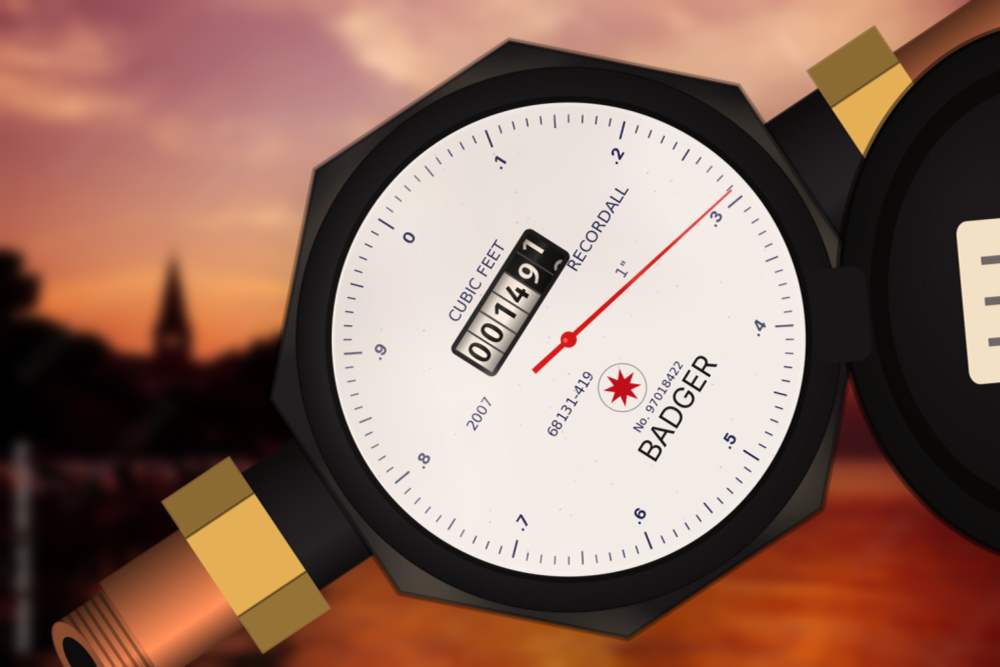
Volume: {"value": 1491.29, "unit": "ft³"}
